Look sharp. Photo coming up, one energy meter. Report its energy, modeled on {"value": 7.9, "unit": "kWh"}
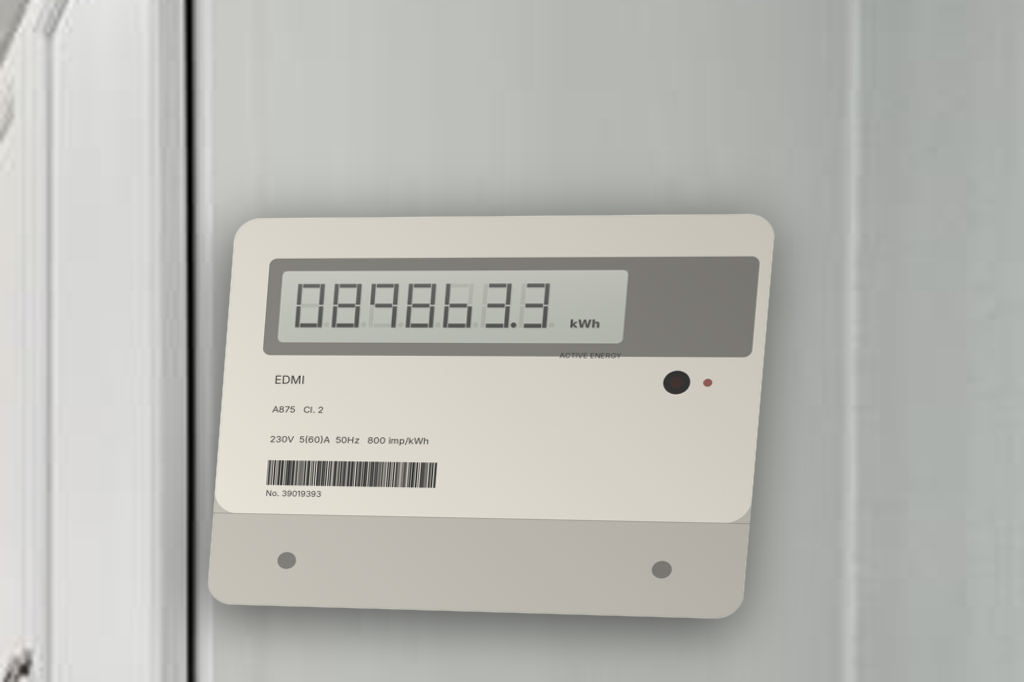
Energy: {"value": 89863.3, "unit": "kWh"}
